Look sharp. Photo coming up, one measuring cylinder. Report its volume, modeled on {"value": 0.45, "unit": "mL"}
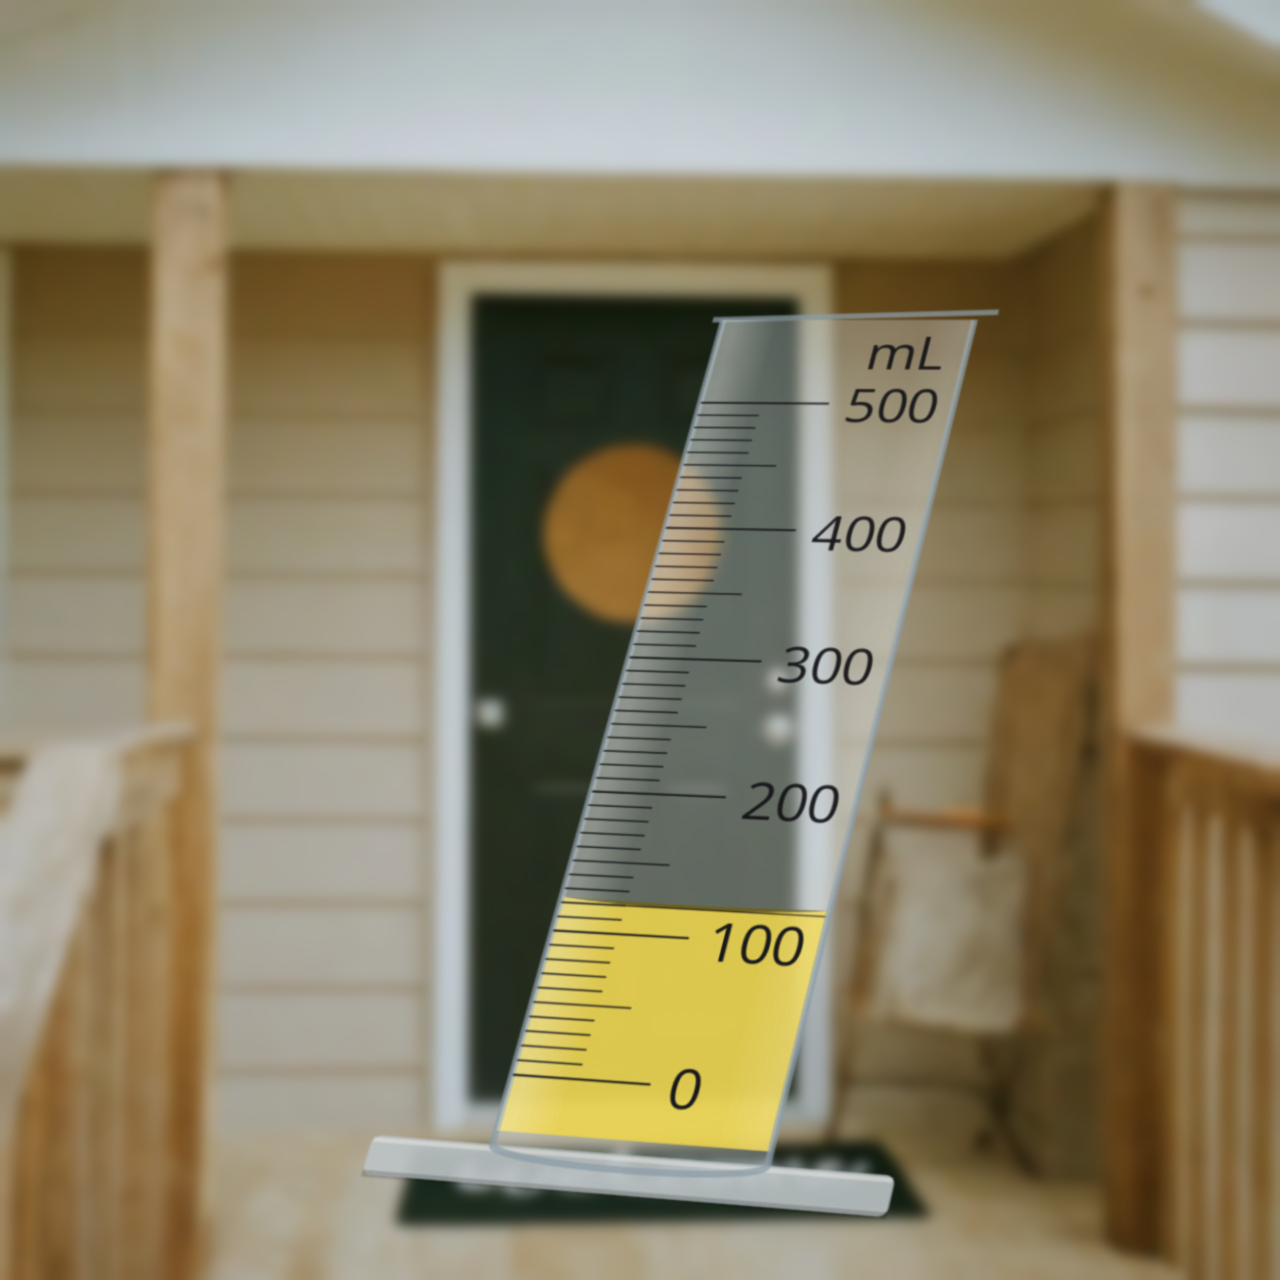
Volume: {"value": 120, "unit": "mL"}
